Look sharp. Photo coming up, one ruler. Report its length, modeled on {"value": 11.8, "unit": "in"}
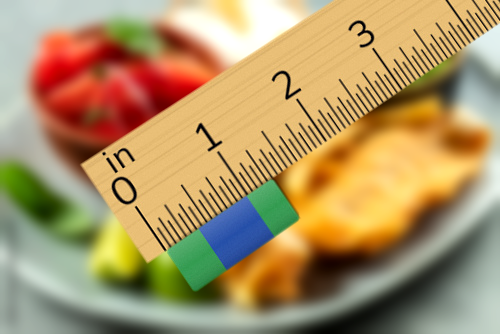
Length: {"value": 1.3125, "unit": "in"}
